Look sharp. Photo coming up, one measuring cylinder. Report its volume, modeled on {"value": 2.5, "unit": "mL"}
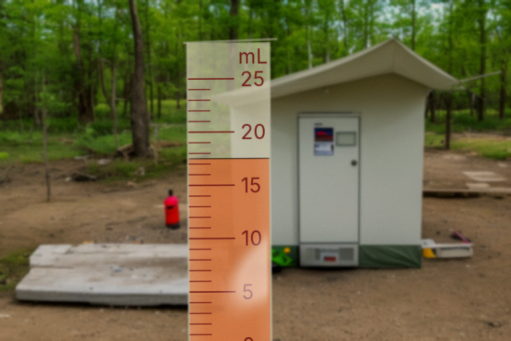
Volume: {"value": 17.5, "unit": "mL"}
